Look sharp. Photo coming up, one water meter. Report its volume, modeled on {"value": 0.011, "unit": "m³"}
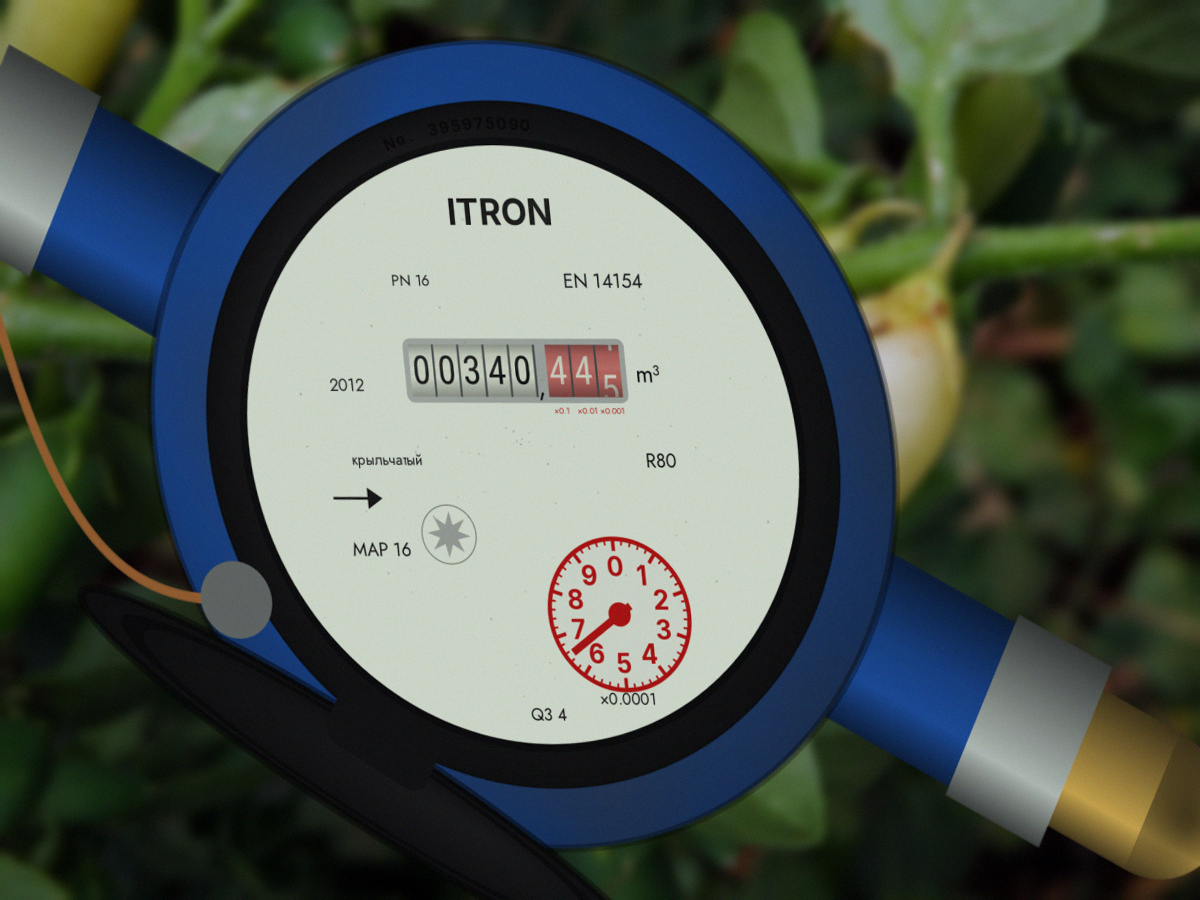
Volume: {"value": 340.4446, "unit": "m³"}
